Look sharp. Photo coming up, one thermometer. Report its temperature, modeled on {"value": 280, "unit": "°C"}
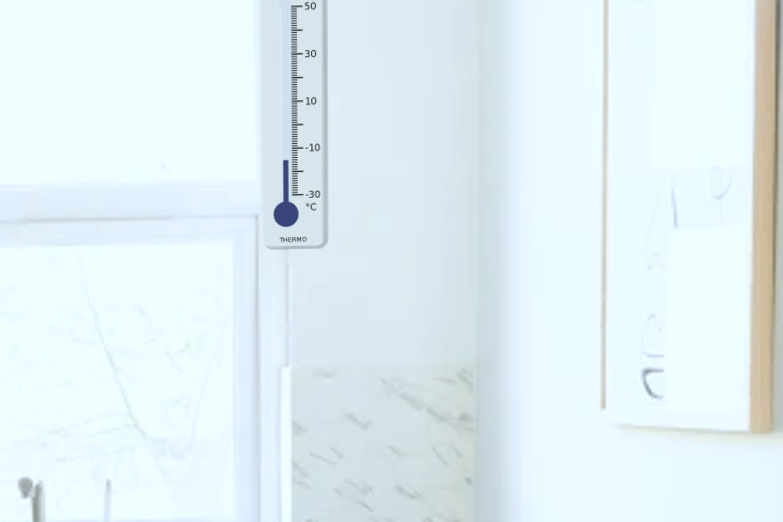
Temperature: {"value": -15, "unit": "°C"}
